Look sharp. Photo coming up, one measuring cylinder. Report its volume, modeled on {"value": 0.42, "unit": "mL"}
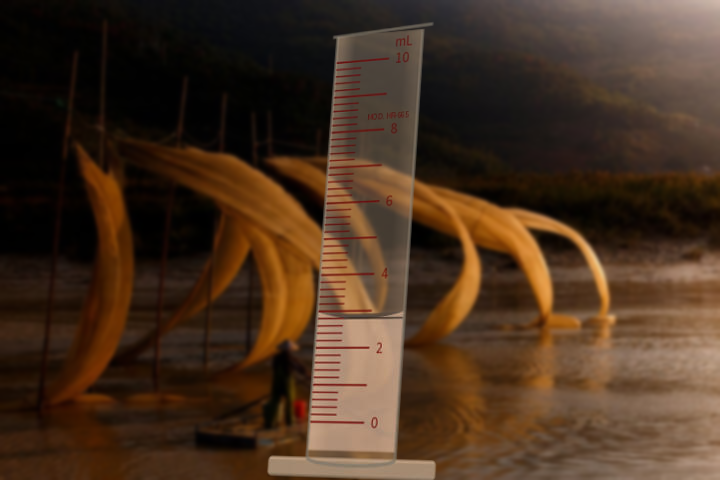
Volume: {"value": 2.8, "unit": "mL"}
